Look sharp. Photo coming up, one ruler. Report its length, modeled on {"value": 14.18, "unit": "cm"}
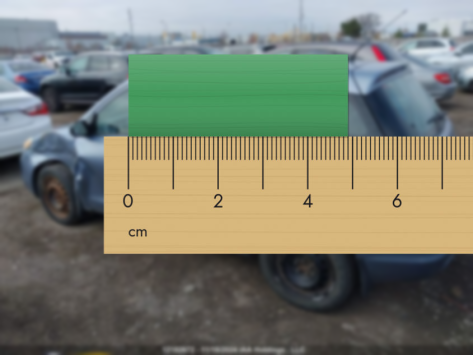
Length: {"value": 4.9, "unit": "cm"}
